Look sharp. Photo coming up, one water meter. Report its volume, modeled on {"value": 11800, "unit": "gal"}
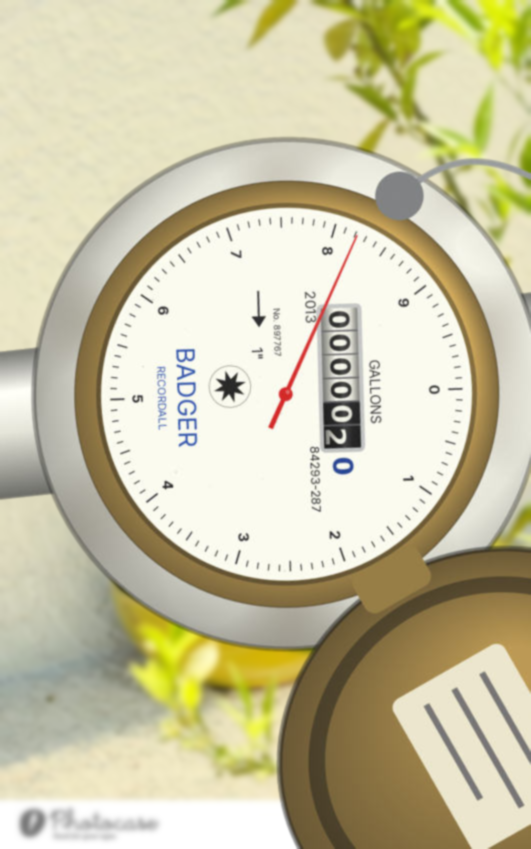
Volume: {"value": 18.2, "unit": "gal"}
